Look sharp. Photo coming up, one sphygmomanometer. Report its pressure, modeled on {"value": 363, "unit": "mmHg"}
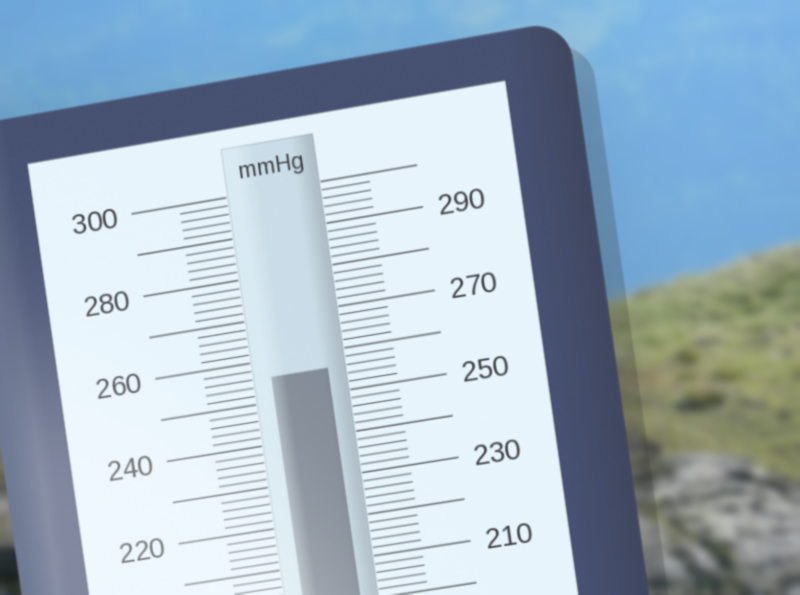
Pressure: {"value": 256, "unit": "mmHg"}
